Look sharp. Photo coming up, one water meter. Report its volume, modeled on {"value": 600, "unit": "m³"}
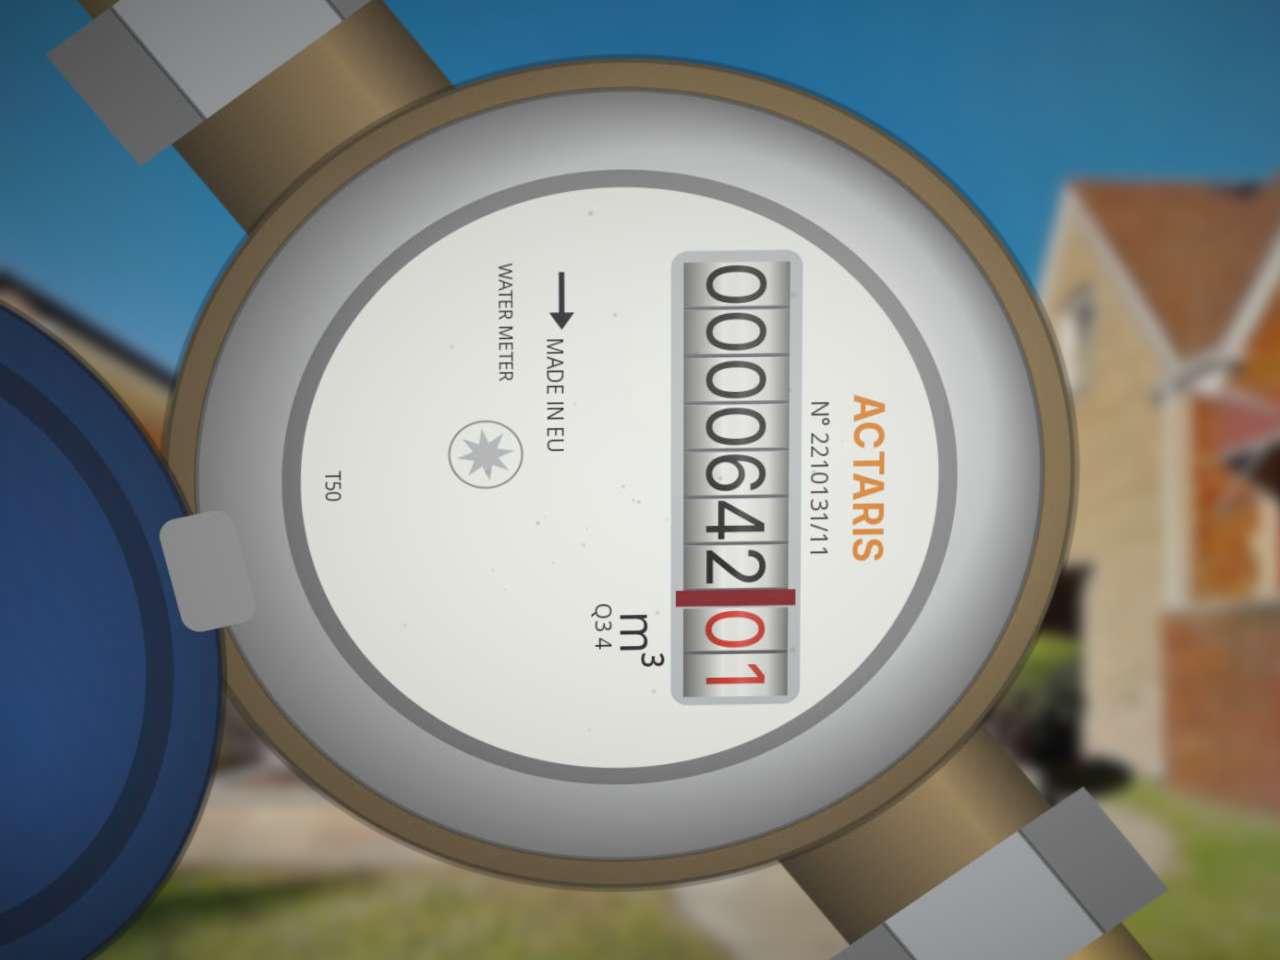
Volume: {"value": 642.01, "unit": "m³"}
